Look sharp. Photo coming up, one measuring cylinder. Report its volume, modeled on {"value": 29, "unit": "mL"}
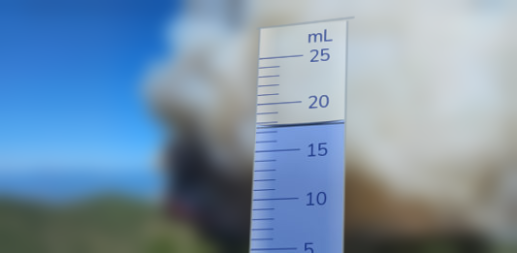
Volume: {"value": 17.5, "unit": "mL"}
